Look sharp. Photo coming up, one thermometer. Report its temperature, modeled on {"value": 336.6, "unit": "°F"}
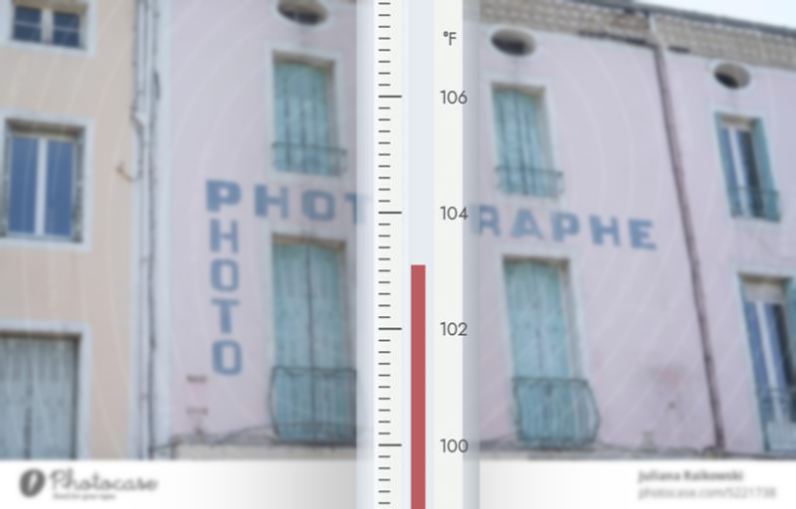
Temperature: {"value": 103.1, "unit": "°F"}
